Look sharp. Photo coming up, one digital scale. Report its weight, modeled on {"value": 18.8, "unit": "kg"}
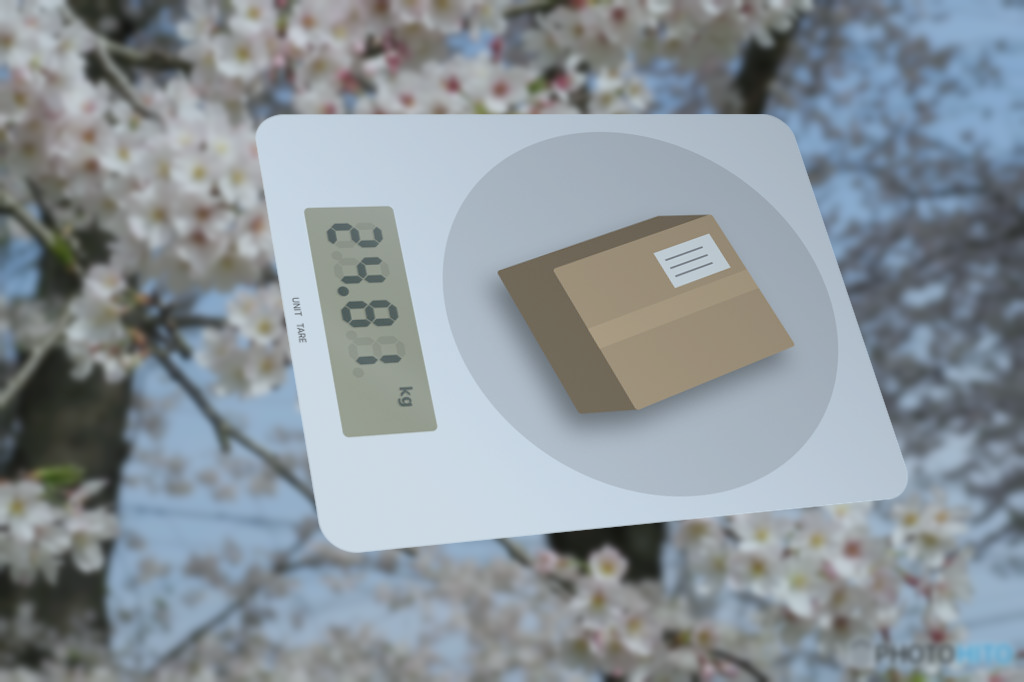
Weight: {"value": 24.81, "unit": "kg"}
